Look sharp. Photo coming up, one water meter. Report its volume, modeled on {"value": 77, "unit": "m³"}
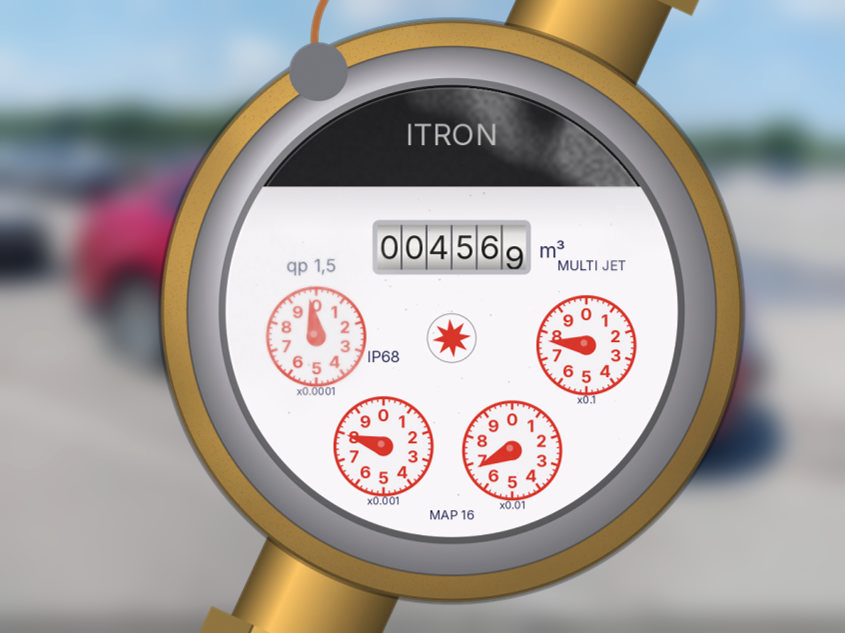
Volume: {"value": 4568.7679, "unit": "m³"}
